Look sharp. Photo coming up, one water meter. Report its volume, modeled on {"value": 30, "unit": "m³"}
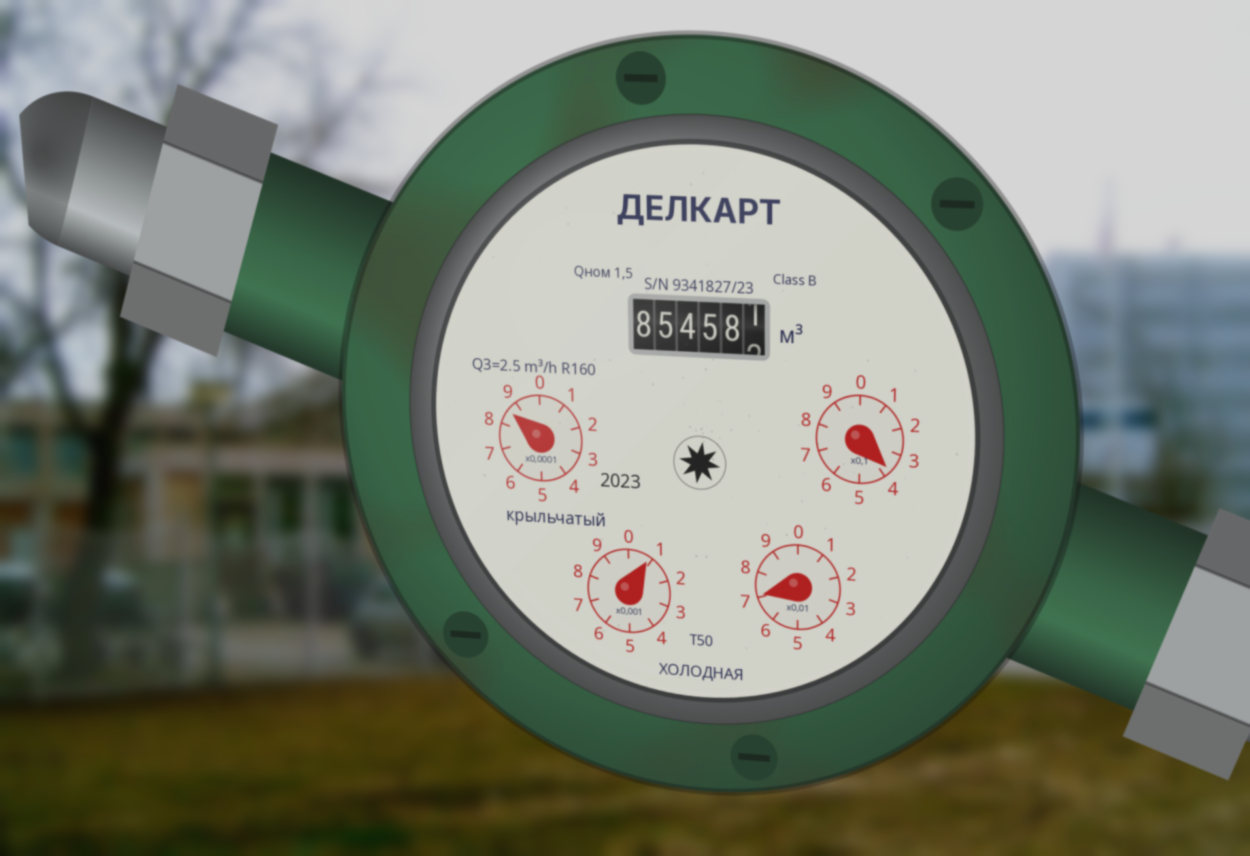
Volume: {"value": 854581.3708, "unit": "m³"}
